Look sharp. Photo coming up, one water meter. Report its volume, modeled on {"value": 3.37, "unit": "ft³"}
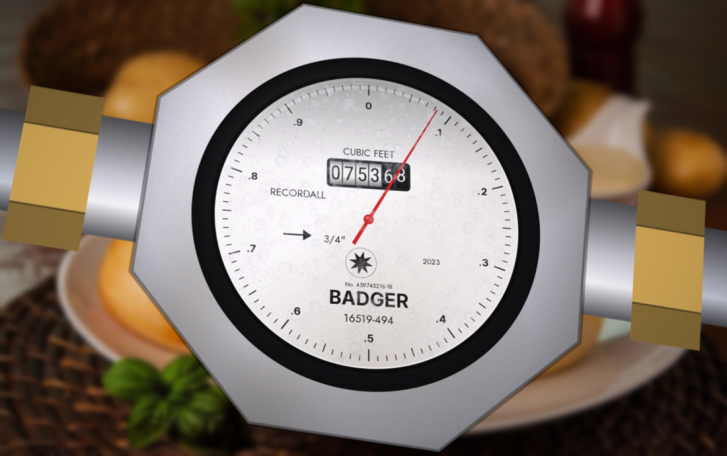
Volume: {"value": 75368.08, "unit": "ft³"}
